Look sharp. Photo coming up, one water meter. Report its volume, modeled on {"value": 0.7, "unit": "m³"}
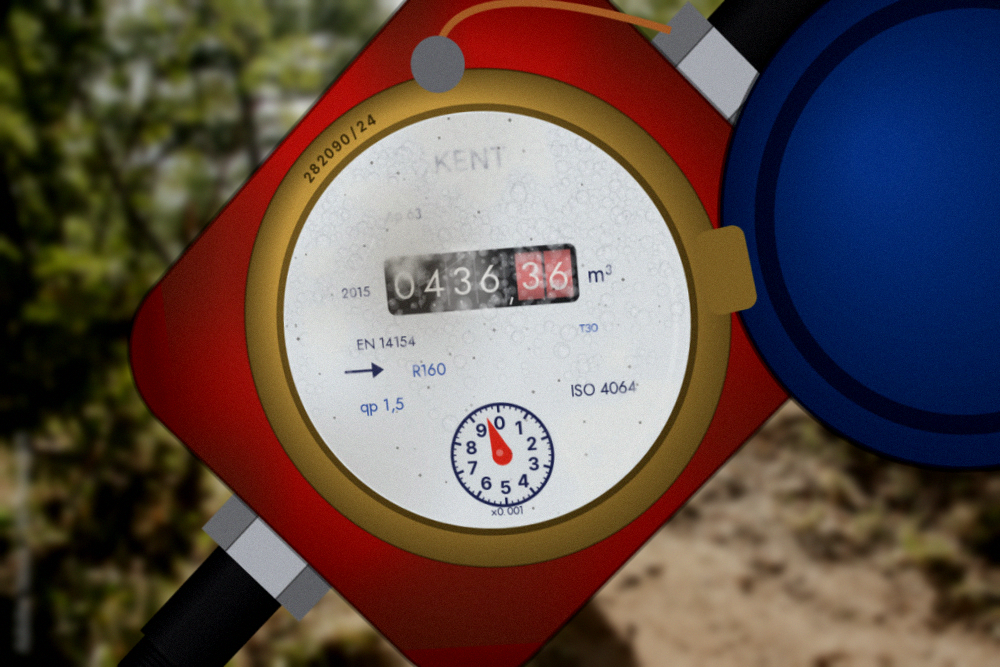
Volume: {"value": 436.359, "unit": "m³"}
